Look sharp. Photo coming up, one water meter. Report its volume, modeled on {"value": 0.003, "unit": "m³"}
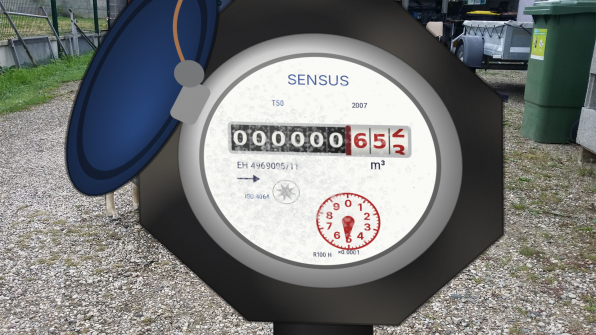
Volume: {"value": 0.6525, "unit": "m³"}
